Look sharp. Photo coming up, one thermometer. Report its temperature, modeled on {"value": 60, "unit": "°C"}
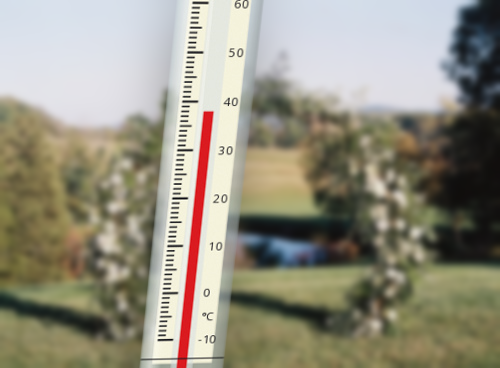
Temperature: {"value": 38, "unit": "°C"}
